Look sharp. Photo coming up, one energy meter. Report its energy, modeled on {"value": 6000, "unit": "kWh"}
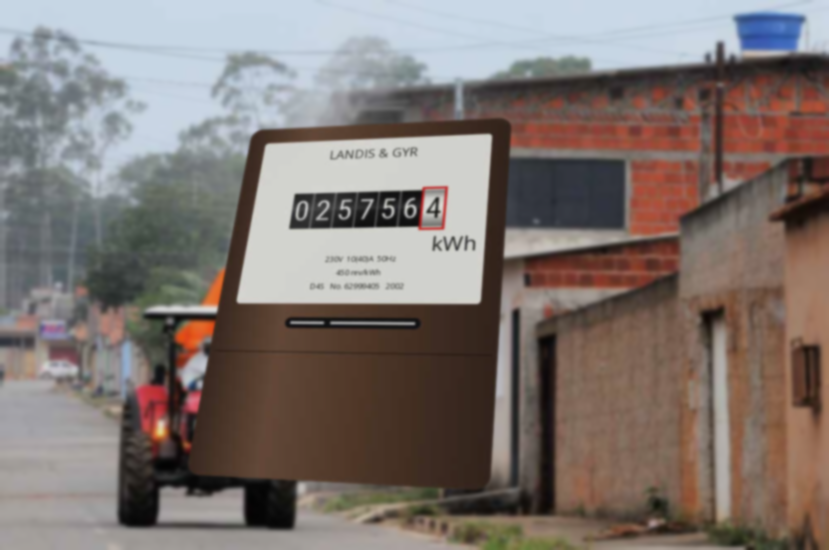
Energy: {"value": 25756.4, "unit": "kWh"}
